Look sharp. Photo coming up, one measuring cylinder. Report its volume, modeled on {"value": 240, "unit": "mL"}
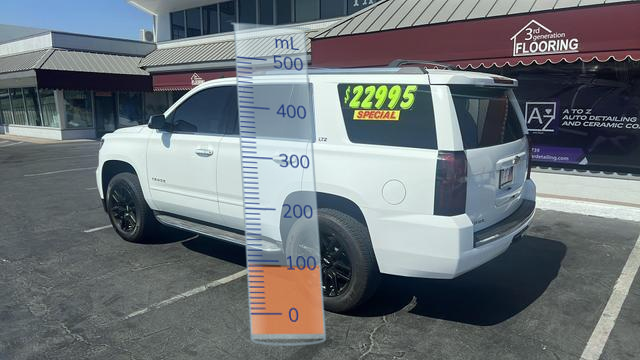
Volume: {"value": 90, "unit": "mL"}
